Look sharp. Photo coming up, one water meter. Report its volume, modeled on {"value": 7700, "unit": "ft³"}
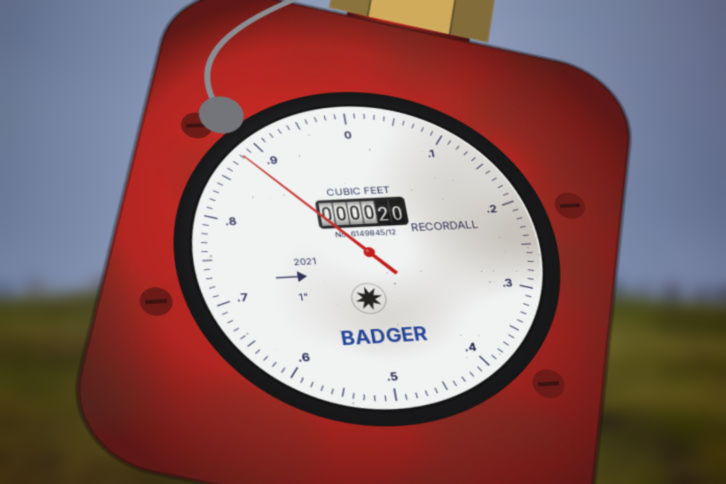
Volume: {"value": 19.88, "unit": "ft³"}
